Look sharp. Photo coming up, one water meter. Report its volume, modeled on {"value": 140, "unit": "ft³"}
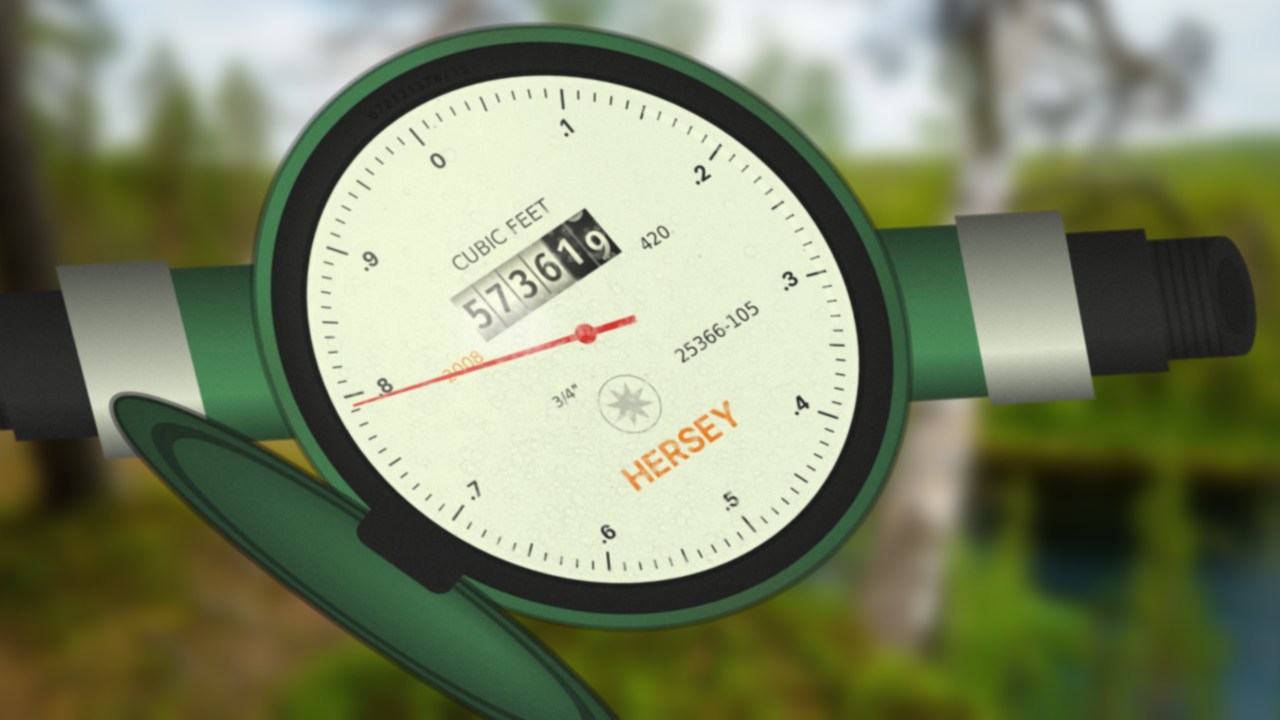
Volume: {"value": 573618.79, "unit": "ft³"}
